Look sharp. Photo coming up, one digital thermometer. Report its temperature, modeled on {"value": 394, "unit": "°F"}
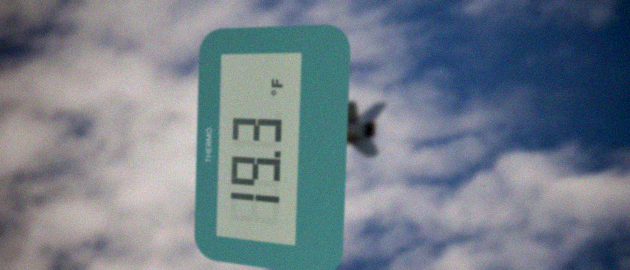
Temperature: {"value": 19.3, "unit": "°F"}
